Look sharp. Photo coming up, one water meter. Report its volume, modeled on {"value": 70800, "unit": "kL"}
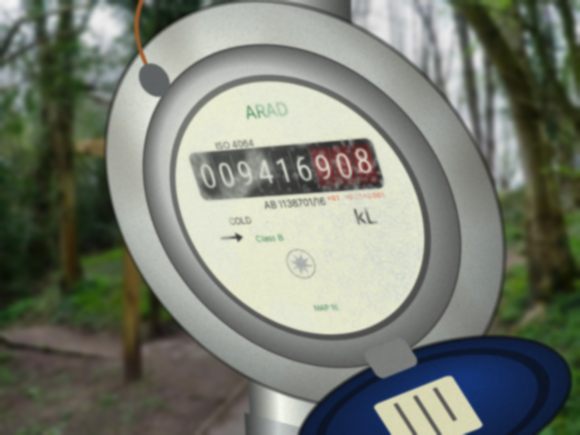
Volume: {"value": 9416.908, "unit": "kL"}
